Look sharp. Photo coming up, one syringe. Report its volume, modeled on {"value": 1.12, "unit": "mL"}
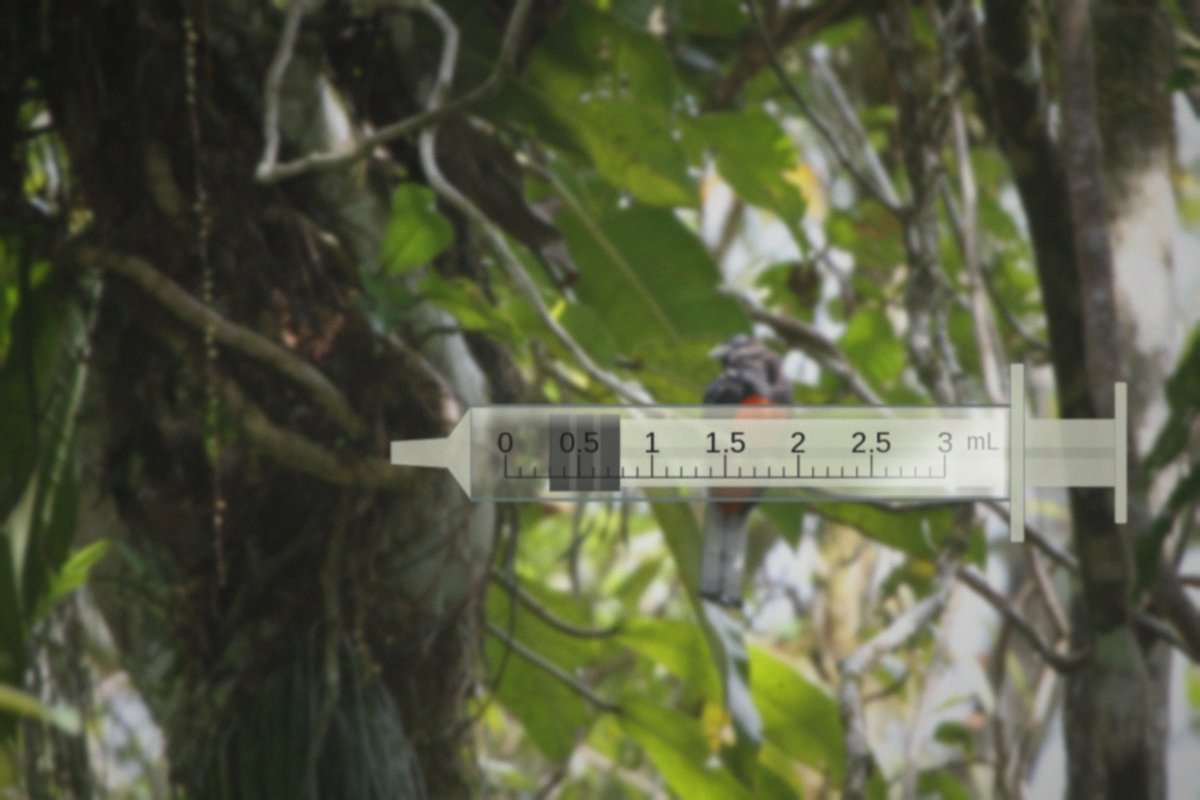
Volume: {"value": 0.3, "unit": "mL"}
